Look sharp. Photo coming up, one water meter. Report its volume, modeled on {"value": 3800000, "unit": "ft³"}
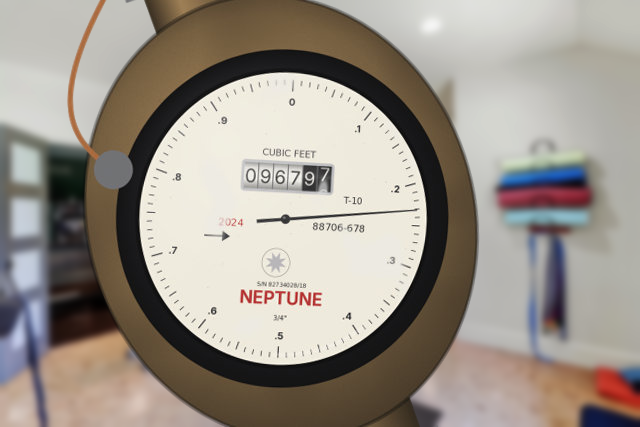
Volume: {"value": 96797.23, "unit": "ft³"}
